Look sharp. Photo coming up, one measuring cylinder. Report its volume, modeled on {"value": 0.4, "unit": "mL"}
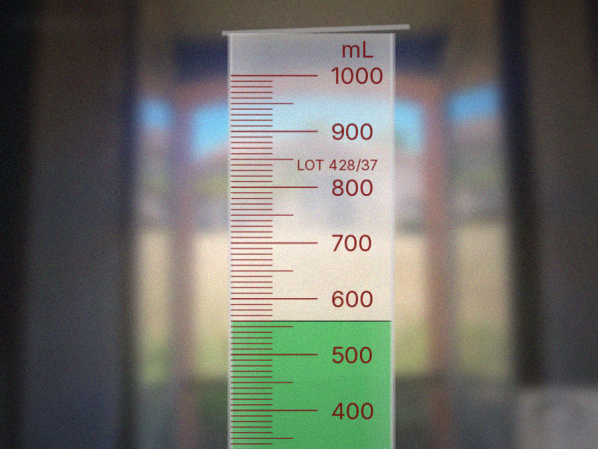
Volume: {"value": 560, "unit": "mL"}
